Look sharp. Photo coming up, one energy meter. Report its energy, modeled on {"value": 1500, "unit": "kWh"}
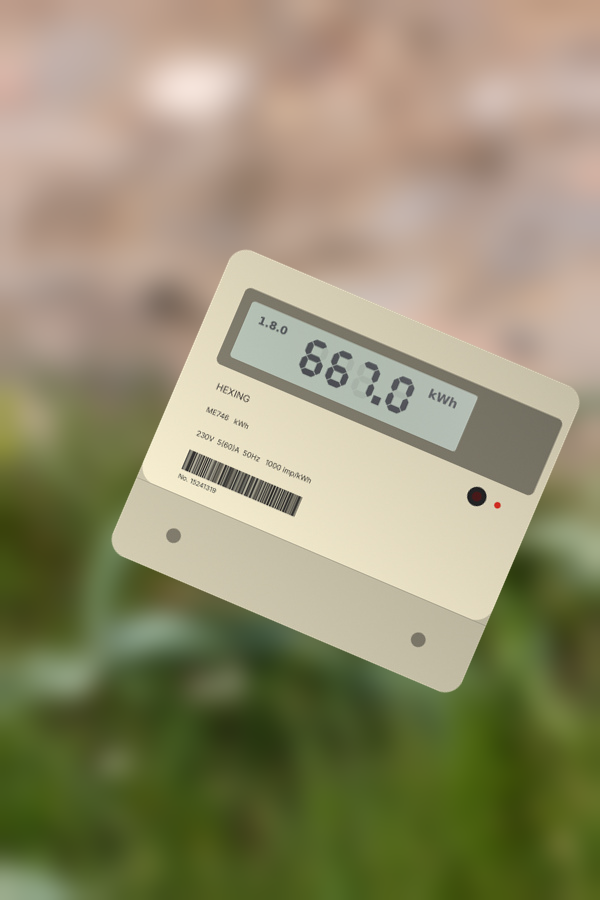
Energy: {"value": 667.0, "unit": "kWh"}
